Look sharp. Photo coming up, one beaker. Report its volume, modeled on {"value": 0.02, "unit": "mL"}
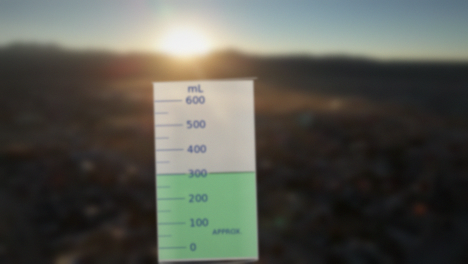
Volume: {"value": 300, "unit": "mL"}
